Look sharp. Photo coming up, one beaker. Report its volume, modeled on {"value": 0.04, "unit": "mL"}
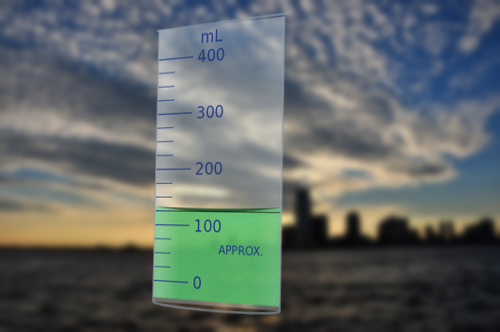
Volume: {"value": 125, "unit": "mL"}
